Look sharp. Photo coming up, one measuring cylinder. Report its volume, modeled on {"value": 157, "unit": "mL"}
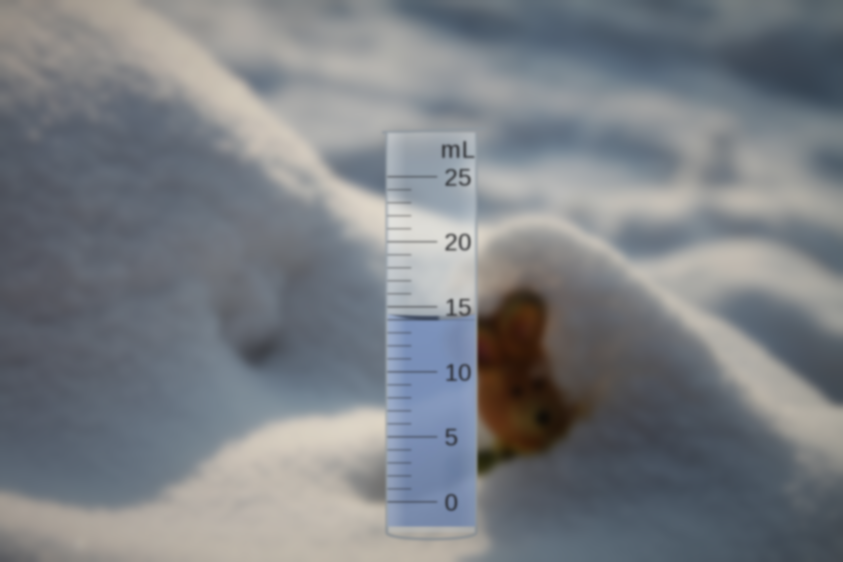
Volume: {"value": 14, "unit": "mL"}
